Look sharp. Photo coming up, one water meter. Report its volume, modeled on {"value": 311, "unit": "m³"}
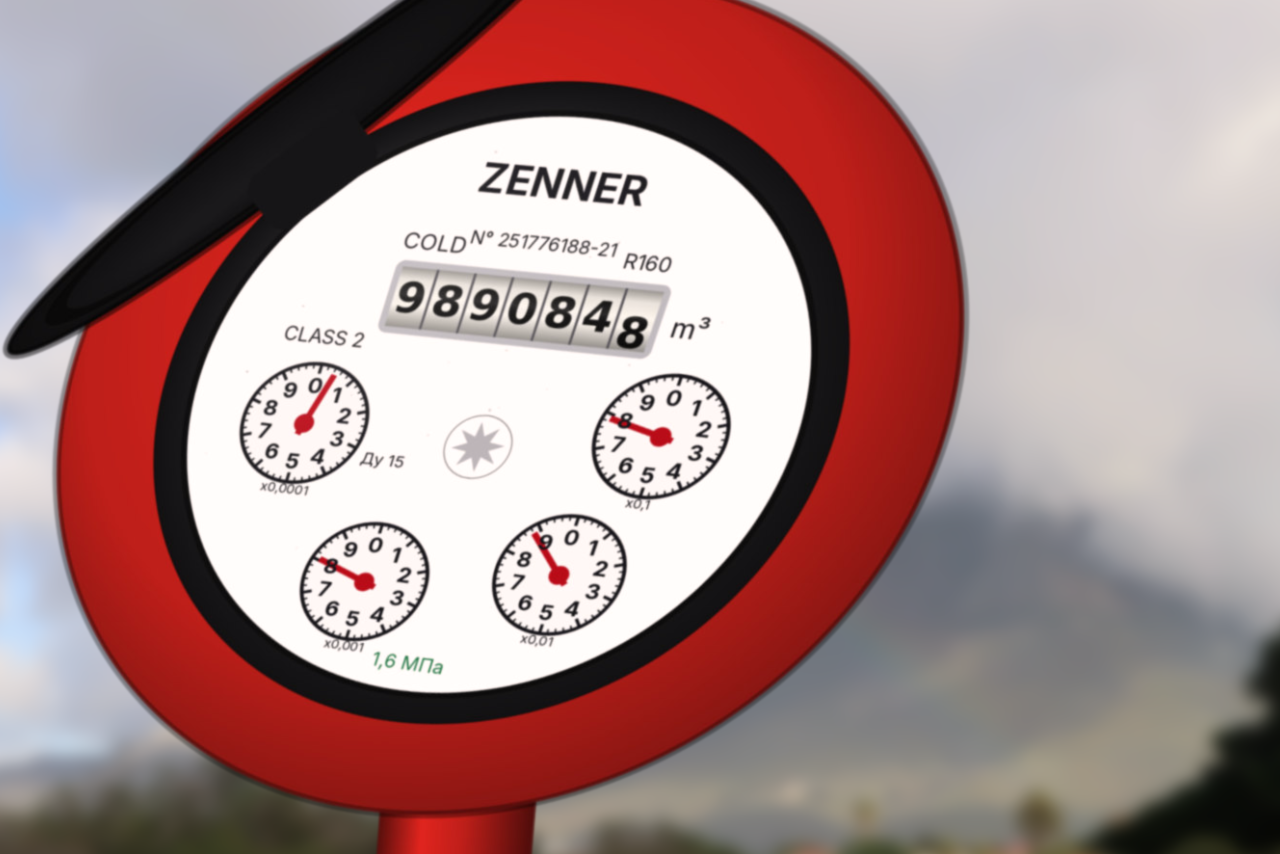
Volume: {"value": 9890847.7880, "unit": "m³"}
